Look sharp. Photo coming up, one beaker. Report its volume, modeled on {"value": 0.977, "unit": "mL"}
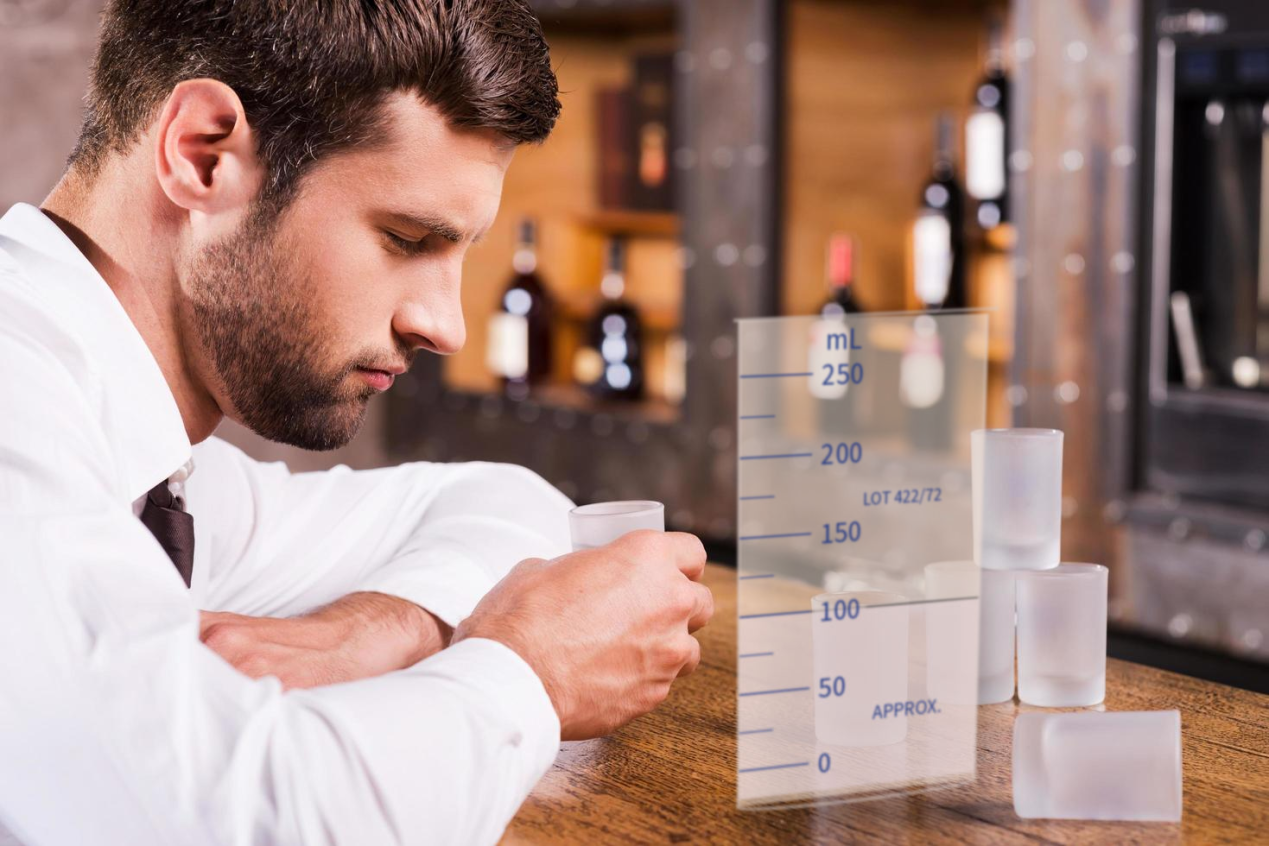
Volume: {"value": 100, "unit": "mL"}
